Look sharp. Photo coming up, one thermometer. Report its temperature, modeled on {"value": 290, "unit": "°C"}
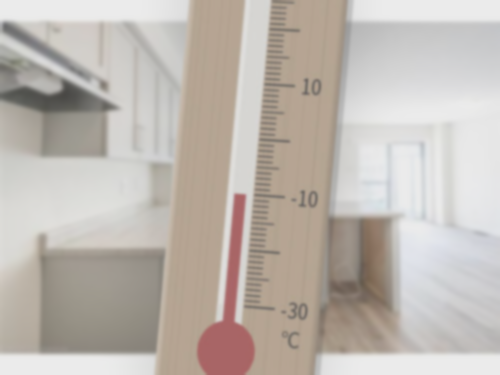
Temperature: {"value": -10, "unit": "°C"}
